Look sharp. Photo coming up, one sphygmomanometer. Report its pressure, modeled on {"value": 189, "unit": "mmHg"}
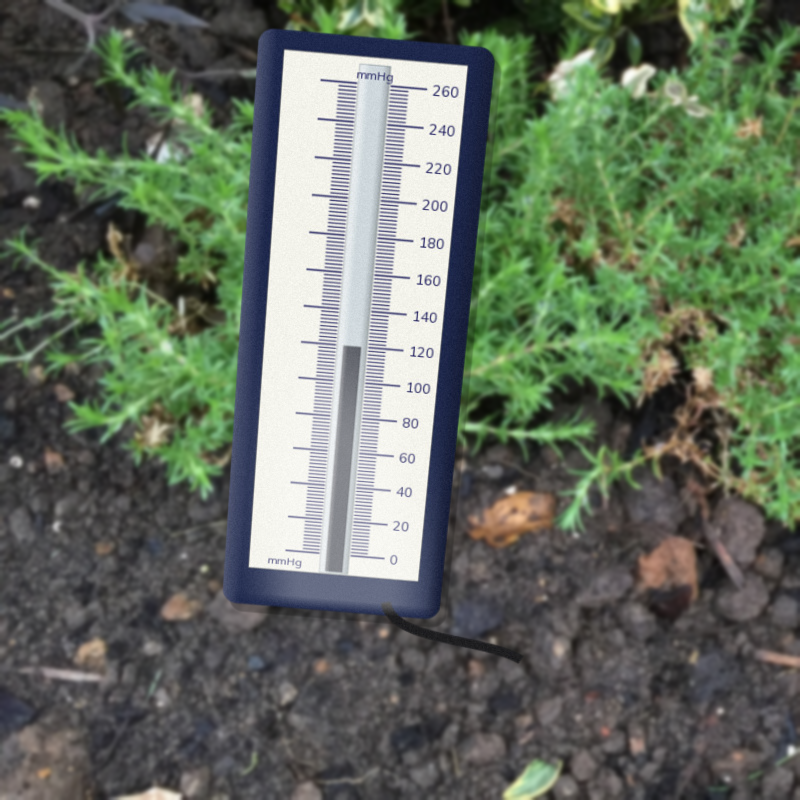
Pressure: {"value": 120, "unit": "mmHg"}
